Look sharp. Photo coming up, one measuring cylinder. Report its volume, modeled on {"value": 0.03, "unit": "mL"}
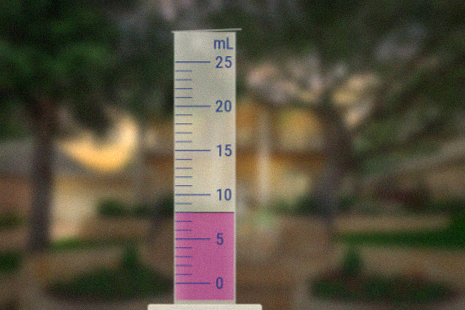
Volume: {"value": 8, "unit": "mL"}
